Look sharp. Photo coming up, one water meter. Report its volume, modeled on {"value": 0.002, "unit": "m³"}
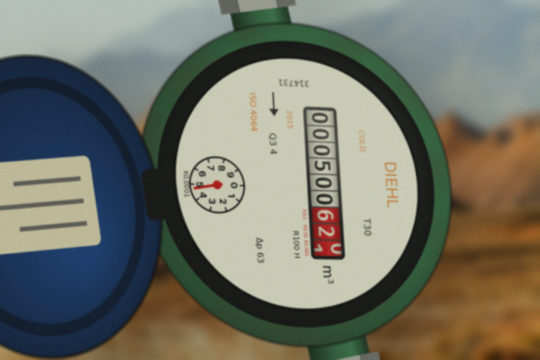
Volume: {"value": 500.6204, "unit": "m³"}
